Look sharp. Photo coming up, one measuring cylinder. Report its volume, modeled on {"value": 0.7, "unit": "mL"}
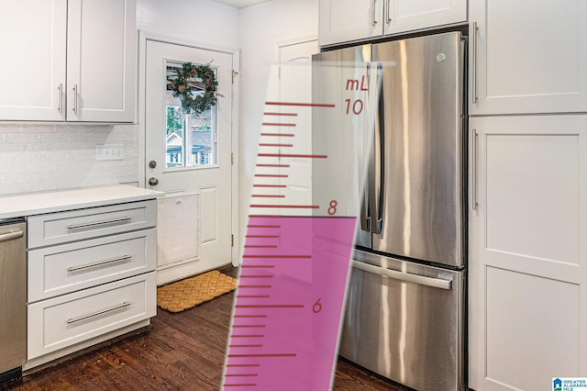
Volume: {"value": 7.8, "unit": "mL"}
